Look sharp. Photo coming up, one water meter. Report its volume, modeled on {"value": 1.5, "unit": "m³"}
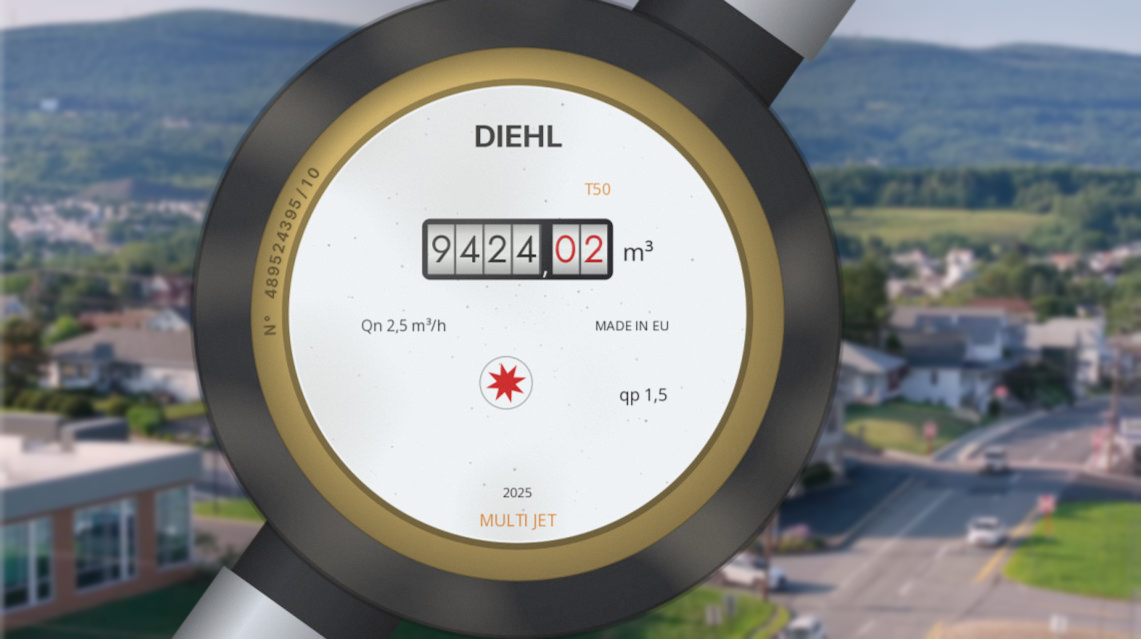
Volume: {"value": 9424.02, "unit": "m³"}
